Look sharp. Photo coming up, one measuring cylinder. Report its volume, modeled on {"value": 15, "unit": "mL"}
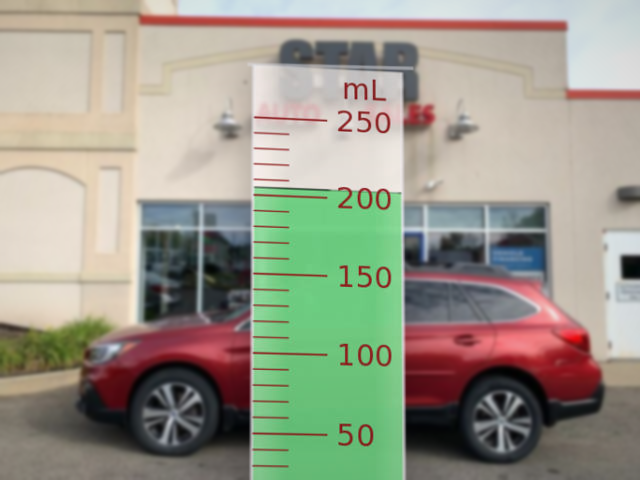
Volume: {"value": 205, "unit": "mL"}
